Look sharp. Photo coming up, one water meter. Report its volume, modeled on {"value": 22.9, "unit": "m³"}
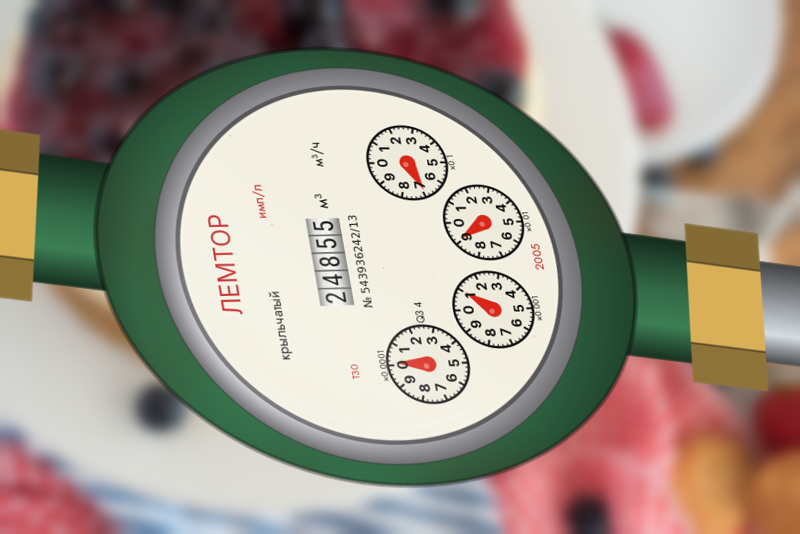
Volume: {"value": 24855.6910, "unit": "m³"}
